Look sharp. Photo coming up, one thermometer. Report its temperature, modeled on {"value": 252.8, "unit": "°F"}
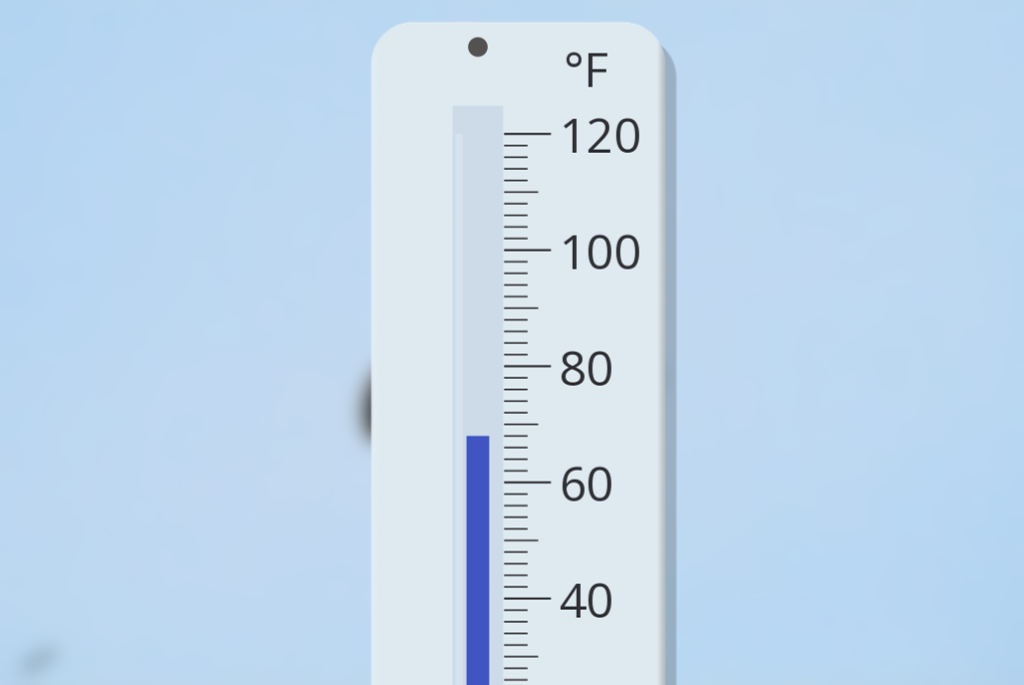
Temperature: {"value": 68, "unit": "°F"}
